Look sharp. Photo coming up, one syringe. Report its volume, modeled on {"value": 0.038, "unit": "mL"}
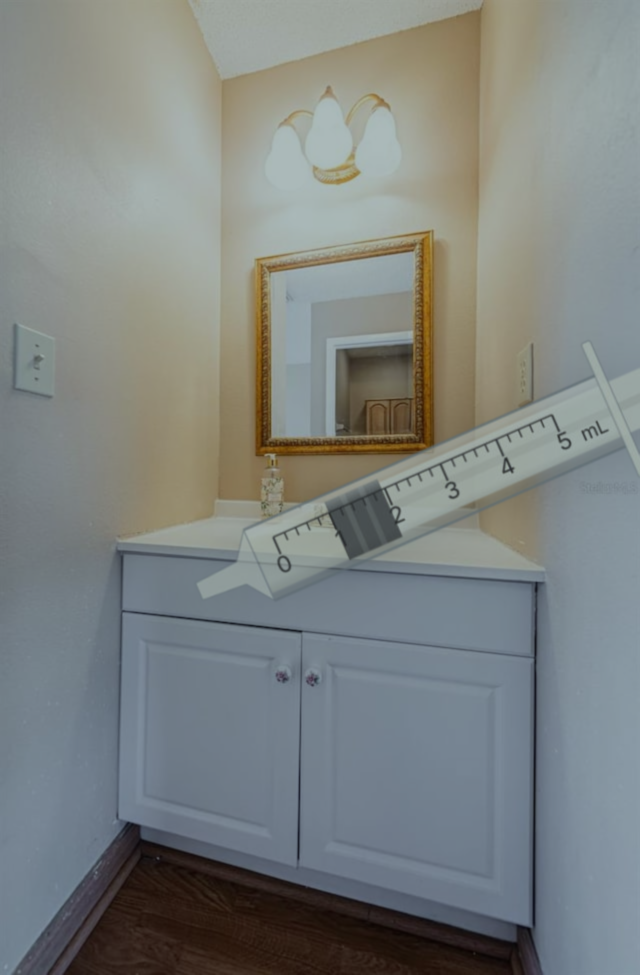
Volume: {"value": 1, "unit": "mL"}
